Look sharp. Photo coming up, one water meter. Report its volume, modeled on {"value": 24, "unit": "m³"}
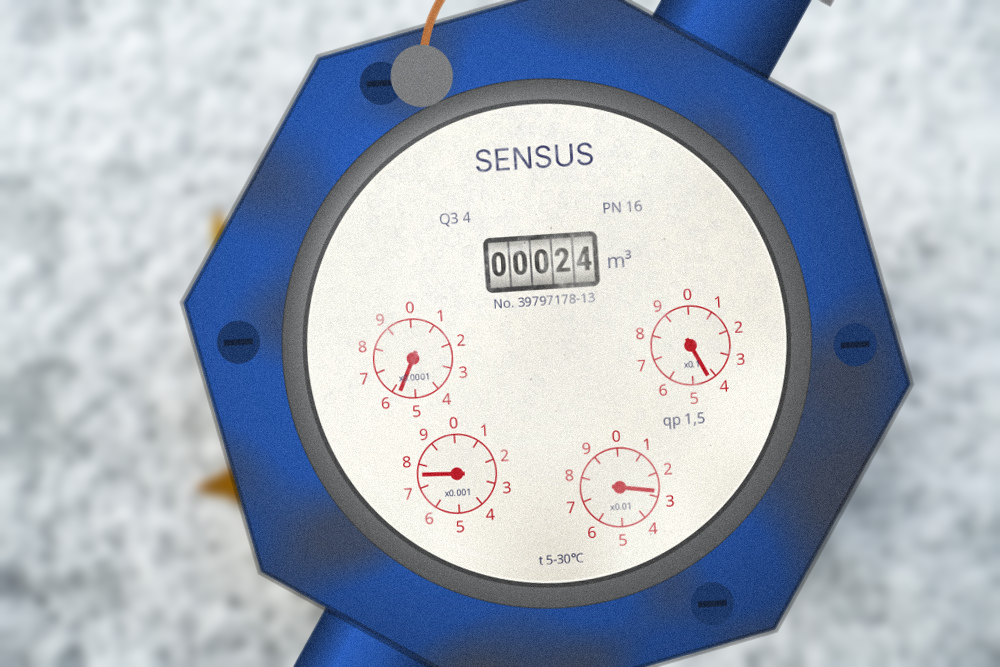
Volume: {"value": 24.4275, "unit": "m³"}
